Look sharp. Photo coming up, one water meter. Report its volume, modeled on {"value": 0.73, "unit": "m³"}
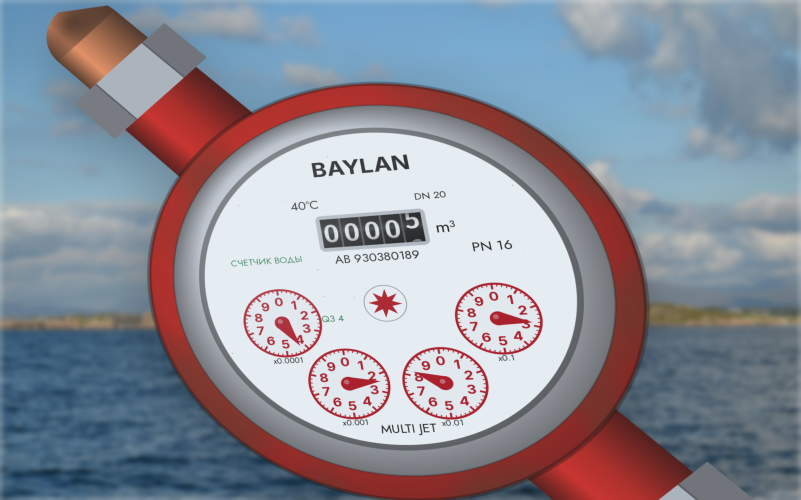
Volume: {"value": 5.2824, "unit": "m³"}
